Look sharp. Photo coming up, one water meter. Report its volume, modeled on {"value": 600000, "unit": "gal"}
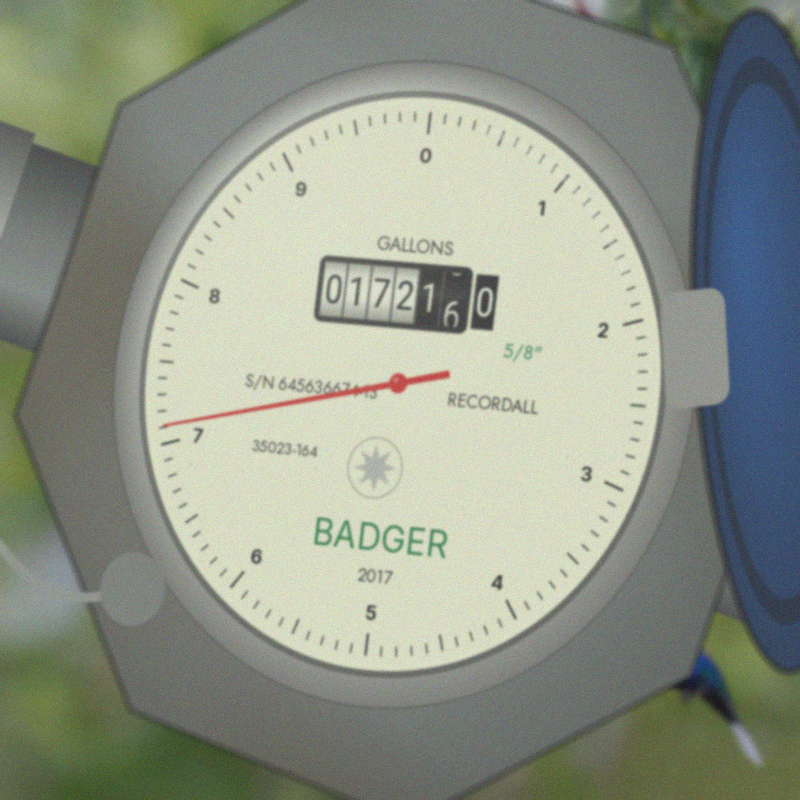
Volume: {"value": 172157.1, "unit": "gal"}
